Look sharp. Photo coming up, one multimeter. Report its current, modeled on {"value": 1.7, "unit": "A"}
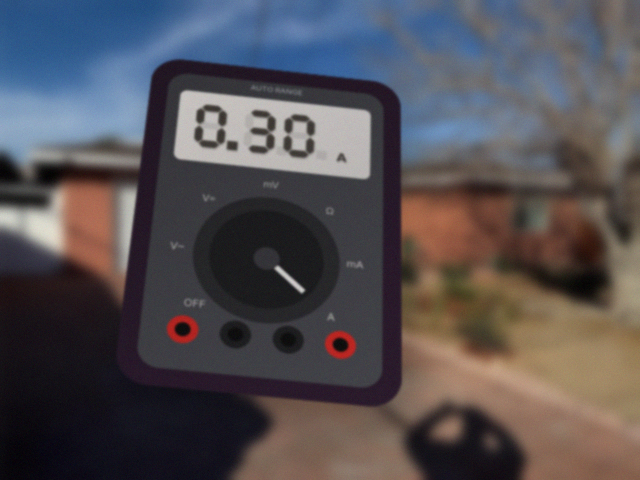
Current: {"value": 0.30, "unit": "A"}
